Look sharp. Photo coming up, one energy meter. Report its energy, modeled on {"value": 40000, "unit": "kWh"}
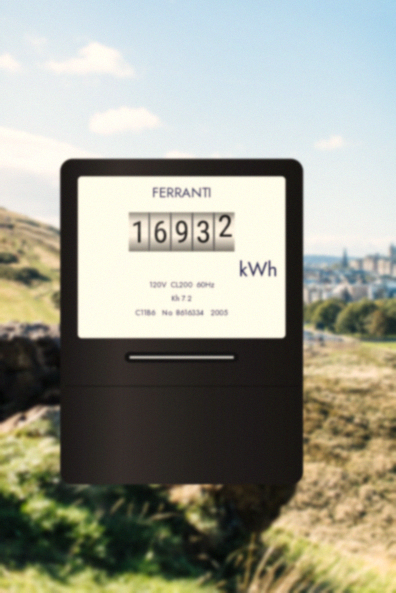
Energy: {"value": 16932, "unit": "kWh"}
